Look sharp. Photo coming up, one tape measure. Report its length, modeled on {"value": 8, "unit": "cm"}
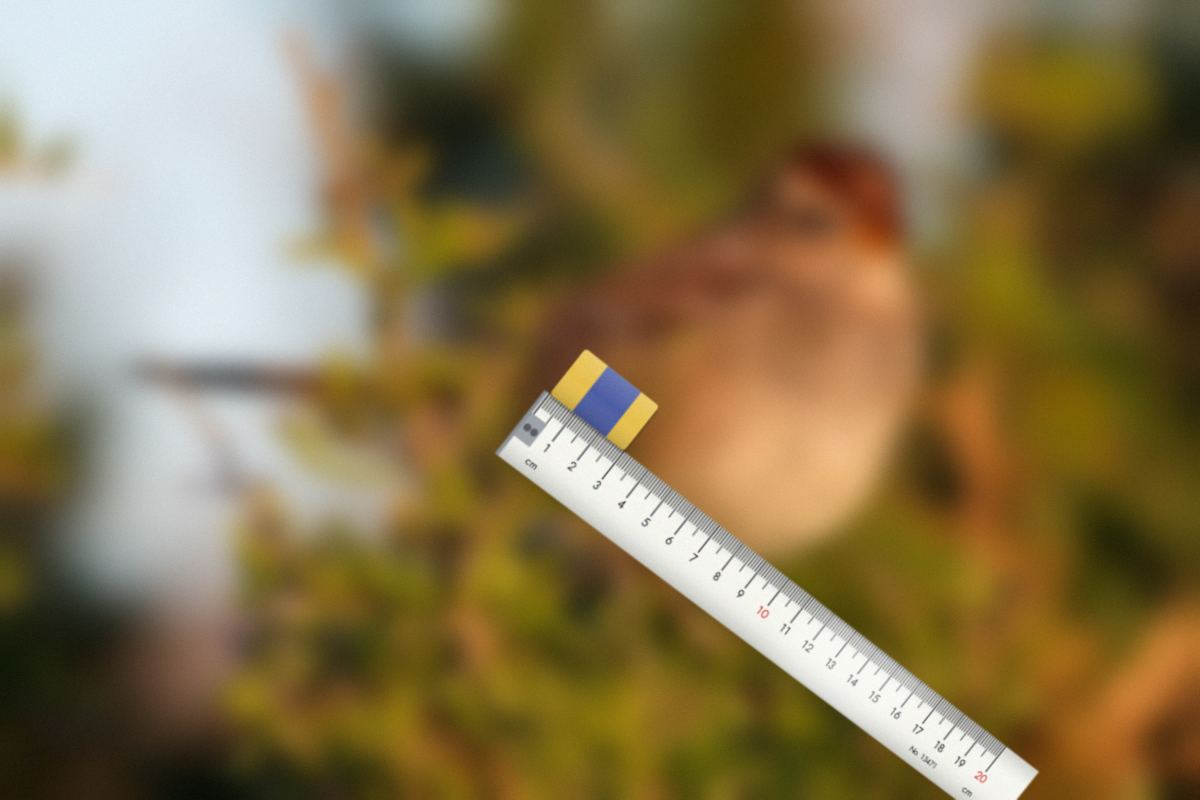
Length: {"value": 3, "unit": "cm"}
